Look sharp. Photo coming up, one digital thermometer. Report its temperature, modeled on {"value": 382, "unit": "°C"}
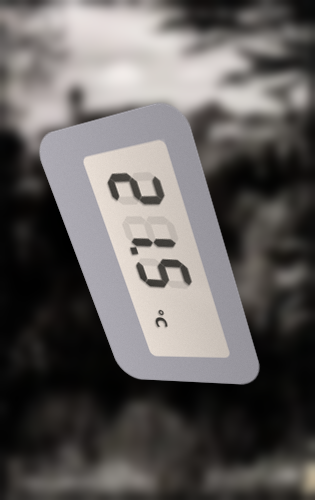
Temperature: {"value": 21.5, "unit": "°C"}
